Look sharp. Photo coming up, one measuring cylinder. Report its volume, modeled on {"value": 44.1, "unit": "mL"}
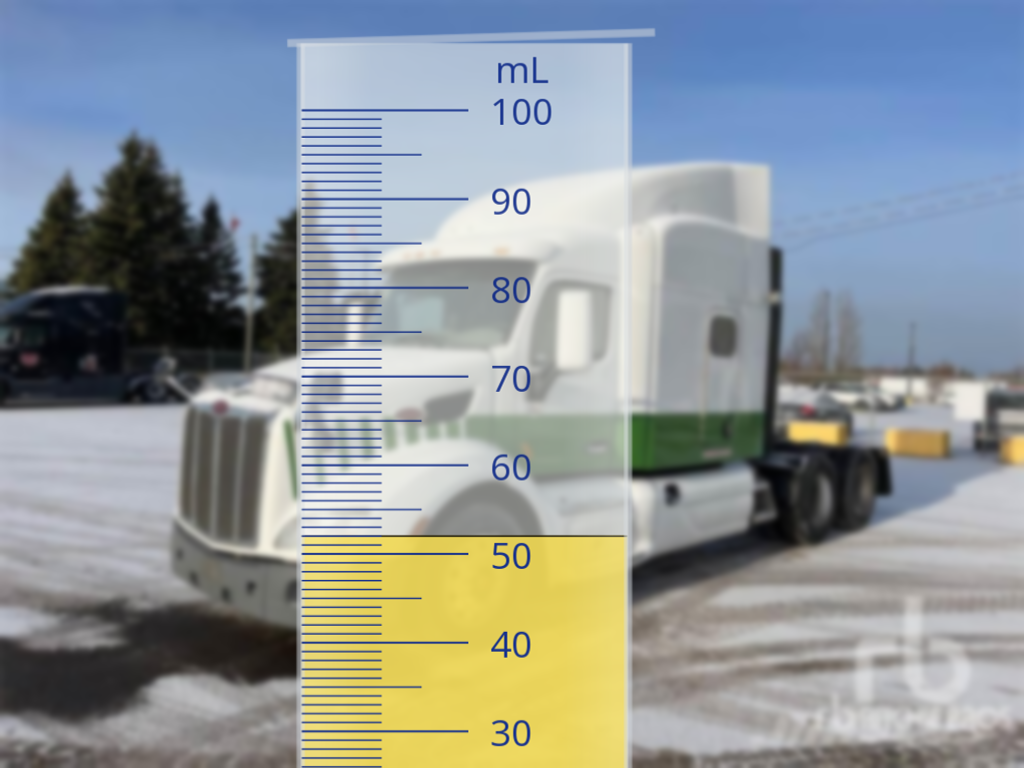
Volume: {"value": 52, "unit": "mL"}
